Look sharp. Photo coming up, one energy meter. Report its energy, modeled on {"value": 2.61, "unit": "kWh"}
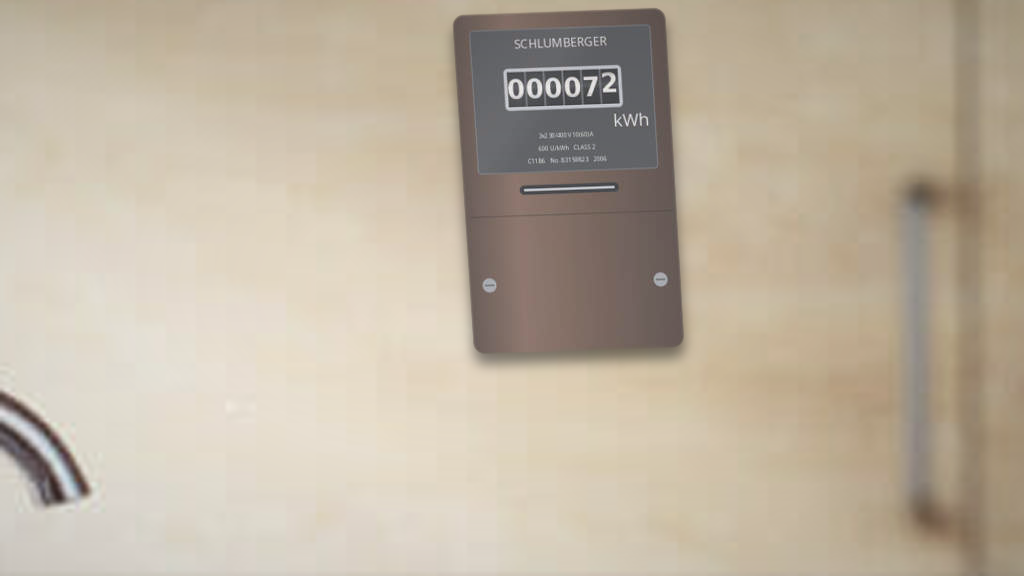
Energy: {"value": 72, "unit": "kWh"}
